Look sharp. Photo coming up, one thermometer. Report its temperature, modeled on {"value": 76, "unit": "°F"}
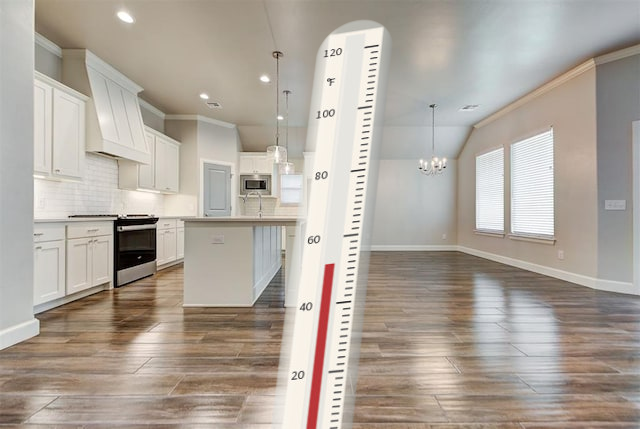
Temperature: {"value": 52, "unit": "°F"}
